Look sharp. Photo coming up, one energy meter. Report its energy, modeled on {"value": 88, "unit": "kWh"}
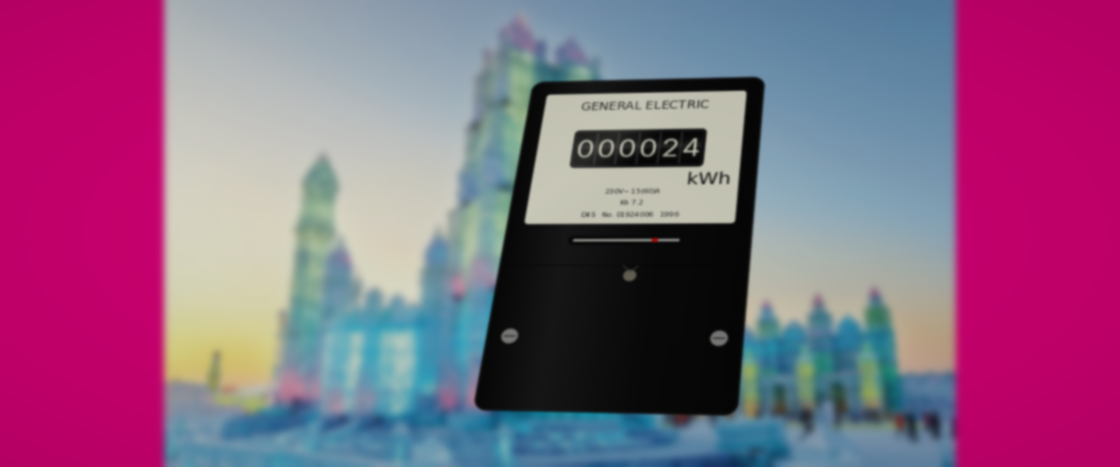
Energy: {"value": 24, "unit": "kWh"}
